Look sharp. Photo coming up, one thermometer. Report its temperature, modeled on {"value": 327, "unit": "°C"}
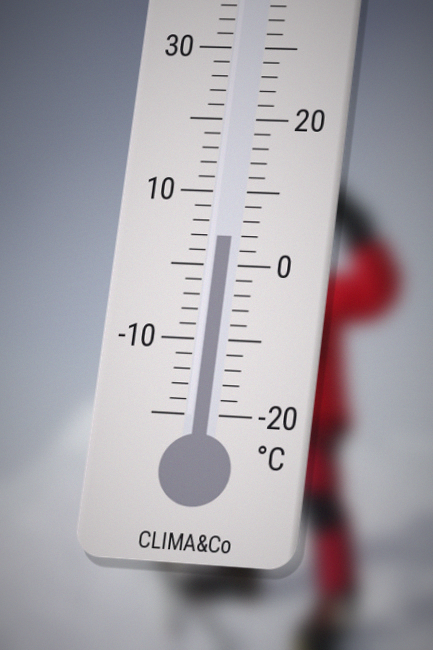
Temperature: {"value": 4, "unit": "°C"}
